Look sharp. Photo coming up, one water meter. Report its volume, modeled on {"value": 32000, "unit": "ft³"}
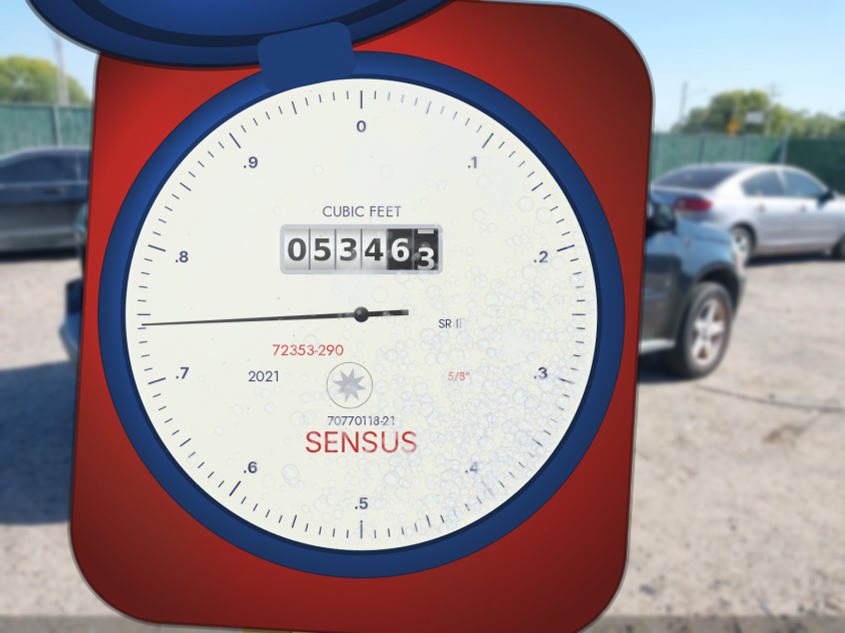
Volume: {"value": 53462.74, "unit": "ft³"}
